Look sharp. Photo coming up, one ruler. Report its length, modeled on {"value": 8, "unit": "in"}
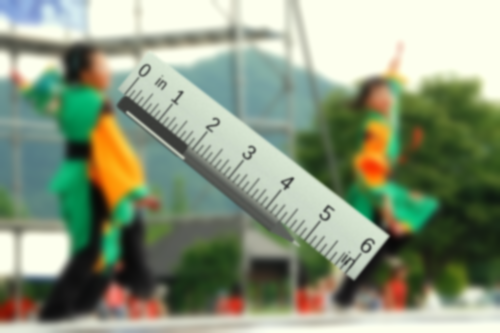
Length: {"value": 5, "unit": "in"}
